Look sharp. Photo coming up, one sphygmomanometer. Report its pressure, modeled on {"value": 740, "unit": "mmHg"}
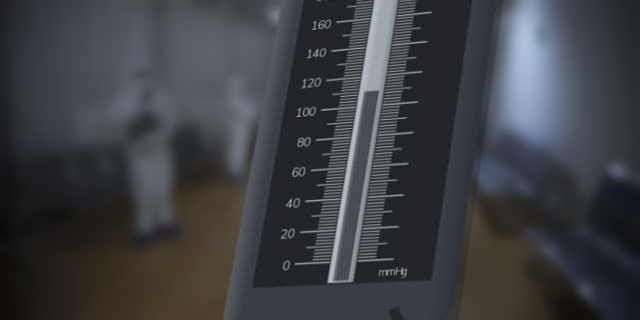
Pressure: {"value": 110, "unit": "mmHg"}
